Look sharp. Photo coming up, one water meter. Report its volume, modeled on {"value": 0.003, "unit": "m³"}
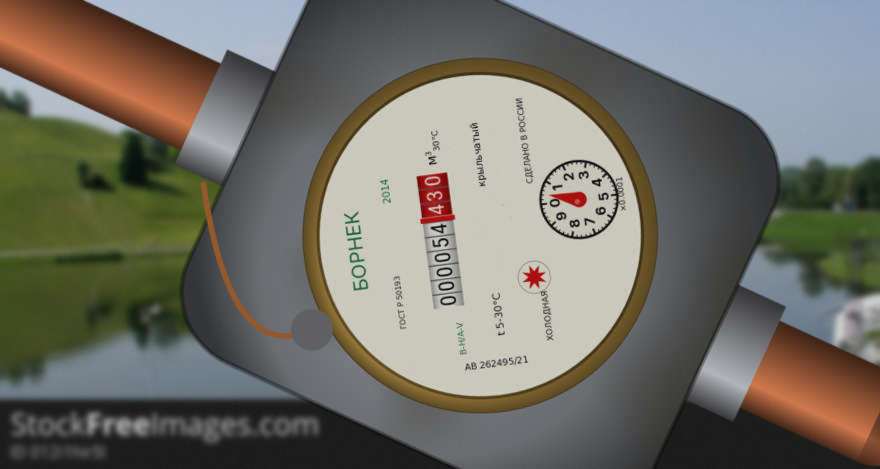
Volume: {"value": 54.4300, "unit": "m³"}
